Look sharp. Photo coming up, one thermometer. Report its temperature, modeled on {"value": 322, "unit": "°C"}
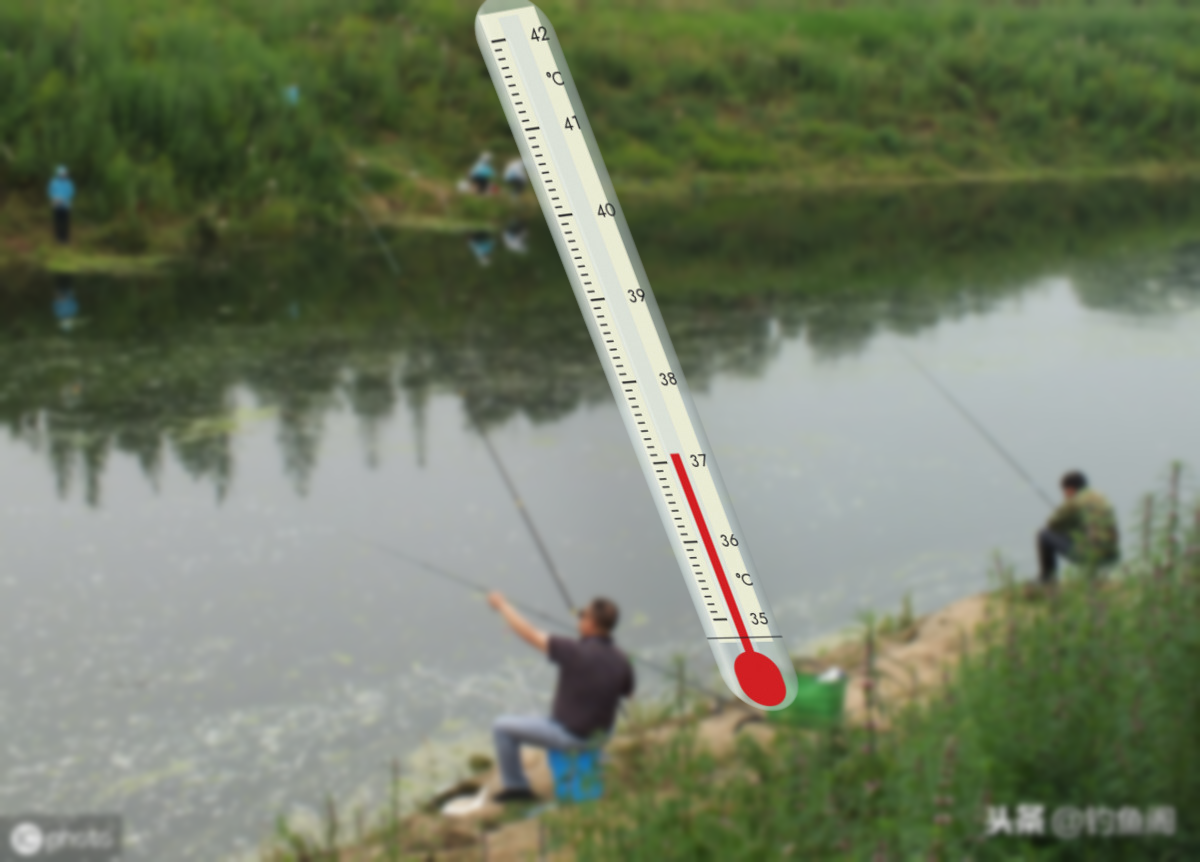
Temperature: {"value": 37.1, "unit": "°C"}
